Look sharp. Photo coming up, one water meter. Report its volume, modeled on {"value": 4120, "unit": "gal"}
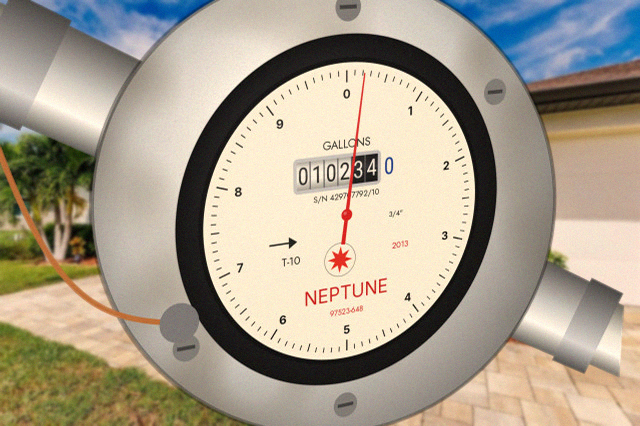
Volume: {"value": 102340.2, "unit": "gal"}
